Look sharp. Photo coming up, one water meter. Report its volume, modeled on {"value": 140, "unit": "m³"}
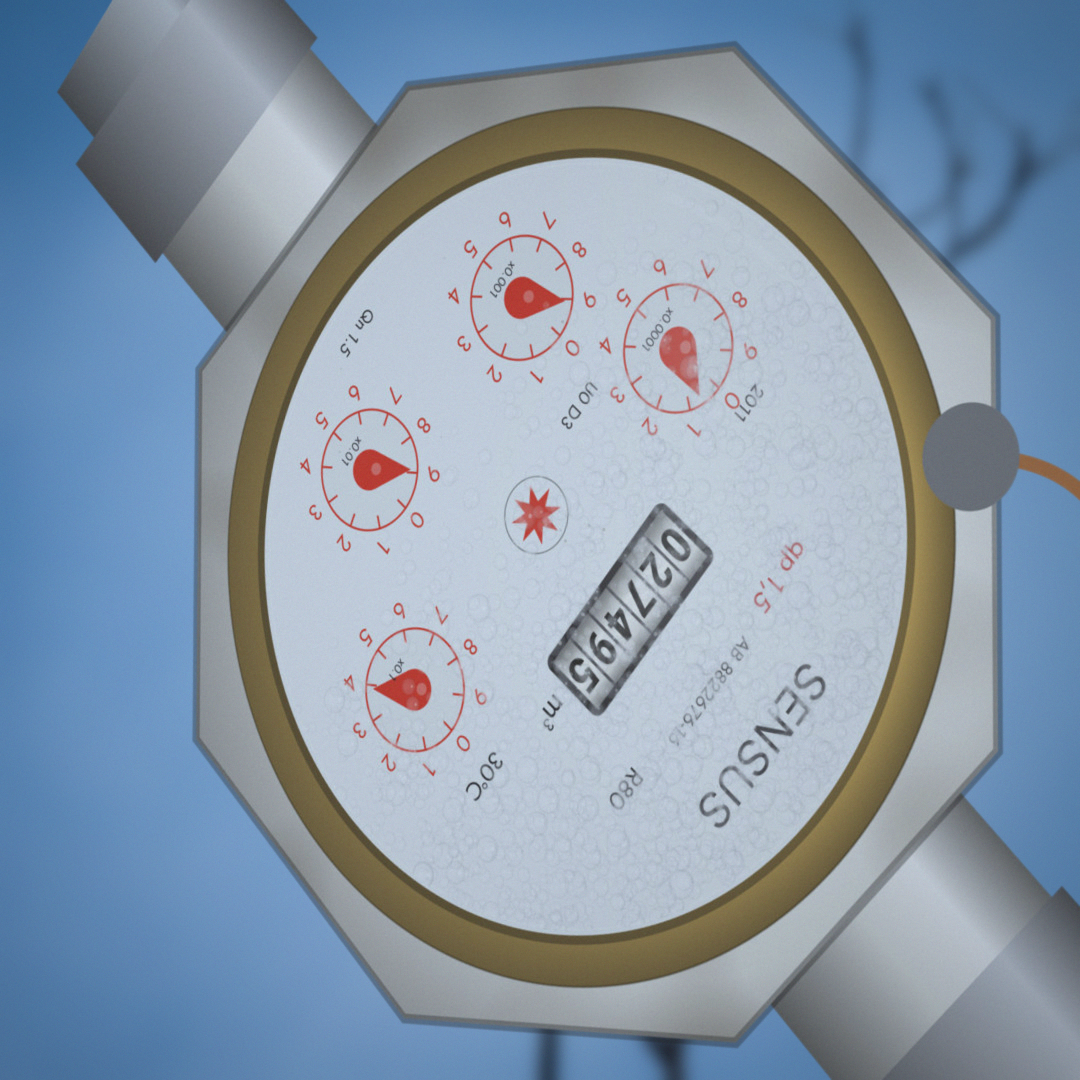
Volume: {"value": 27495.3890, "unit": "m³"}
